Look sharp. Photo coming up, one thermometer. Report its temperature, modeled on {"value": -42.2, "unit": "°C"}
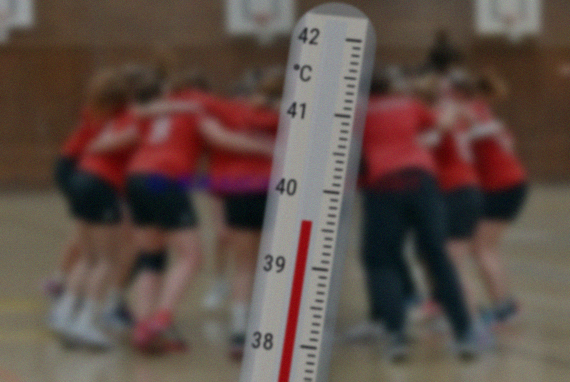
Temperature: {"value": 39.6, "unit": "°C"}
